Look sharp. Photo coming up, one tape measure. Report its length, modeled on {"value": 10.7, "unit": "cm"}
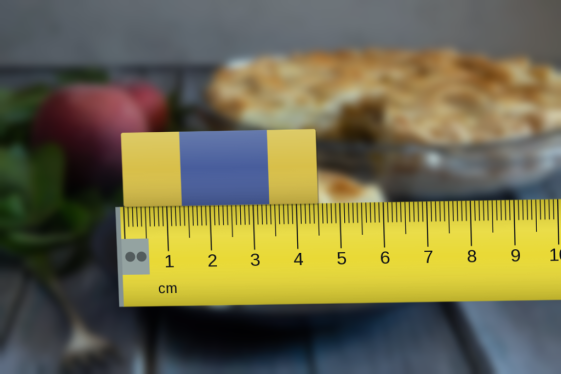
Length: {"value": 4.5, "unit": "cm"}
